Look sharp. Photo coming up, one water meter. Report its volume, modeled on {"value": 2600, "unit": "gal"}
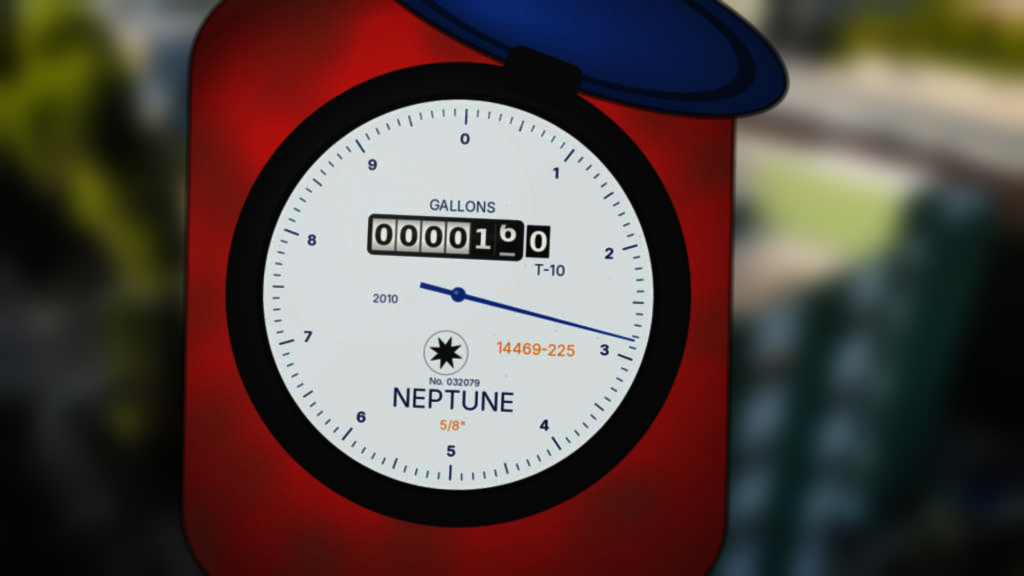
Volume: {"value": 162.8, "unit": "gal"}
